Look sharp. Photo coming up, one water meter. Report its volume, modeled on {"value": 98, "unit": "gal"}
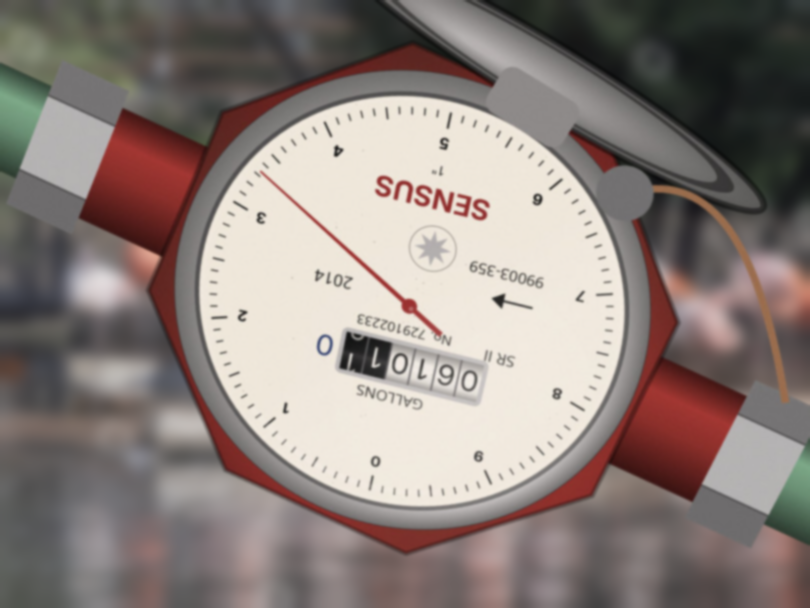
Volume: {"value": 610113.3, "unit": "gal"}
